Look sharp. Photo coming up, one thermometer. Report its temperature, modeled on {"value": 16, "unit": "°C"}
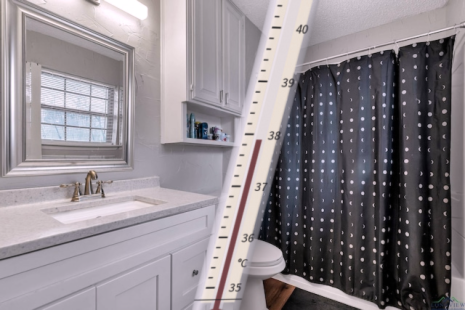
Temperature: {"value": 37.9, "unit": "°C"}
